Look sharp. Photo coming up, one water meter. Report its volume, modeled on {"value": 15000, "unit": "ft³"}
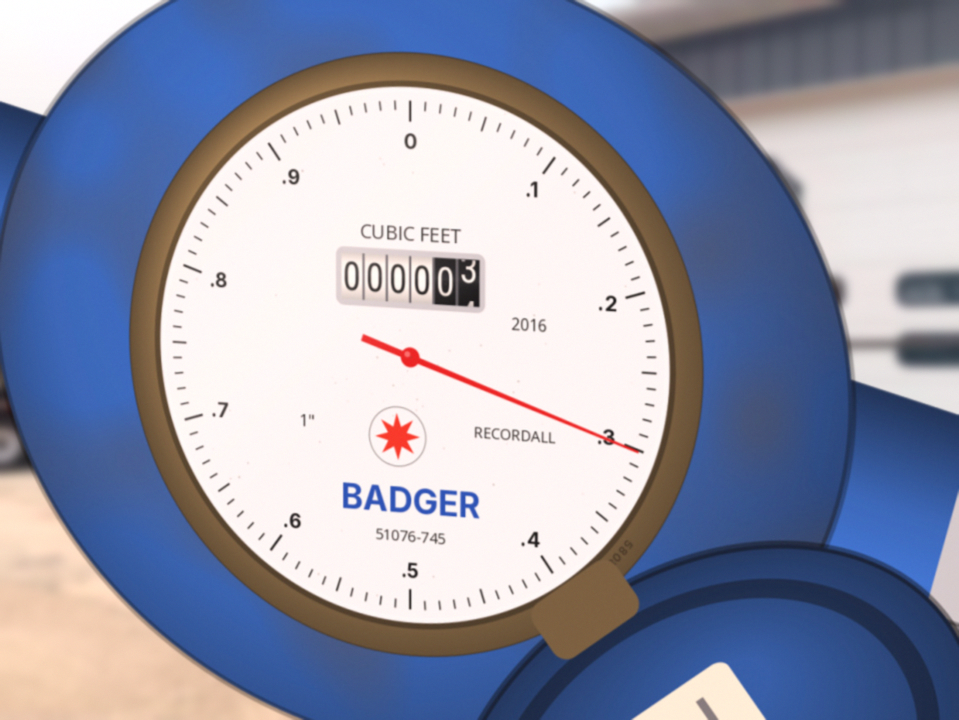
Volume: {"value": 3.30, "unit": "ft³"}
